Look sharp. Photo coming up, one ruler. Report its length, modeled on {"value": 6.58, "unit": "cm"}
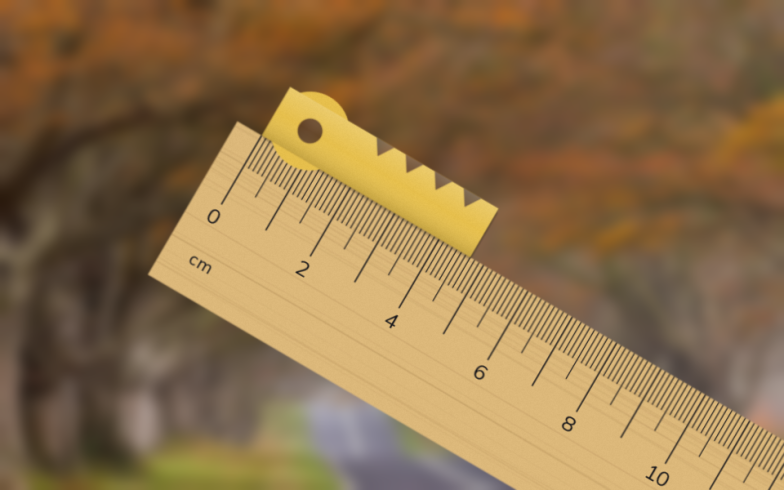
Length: {"value": 4.7, "unit": "cm"}
